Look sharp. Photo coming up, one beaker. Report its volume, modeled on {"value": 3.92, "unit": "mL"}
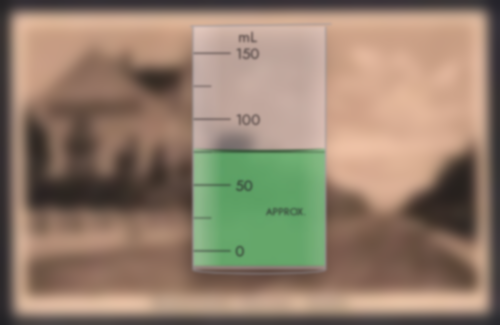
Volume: {"value": 75, "unit": "mL"}
